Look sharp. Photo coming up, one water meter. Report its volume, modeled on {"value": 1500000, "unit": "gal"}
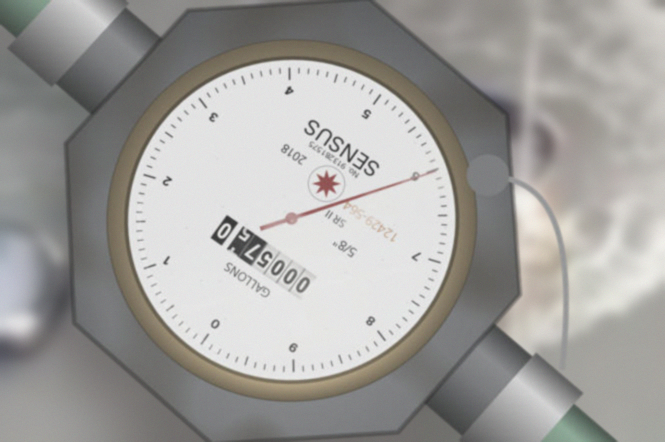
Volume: {"value": 5746.0, "unit": "gal"}
